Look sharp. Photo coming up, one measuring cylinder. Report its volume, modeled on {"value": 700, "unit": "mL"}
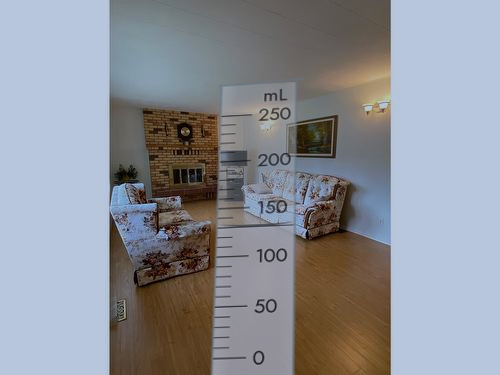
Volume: {"value": 130, "unit": "mL"}
